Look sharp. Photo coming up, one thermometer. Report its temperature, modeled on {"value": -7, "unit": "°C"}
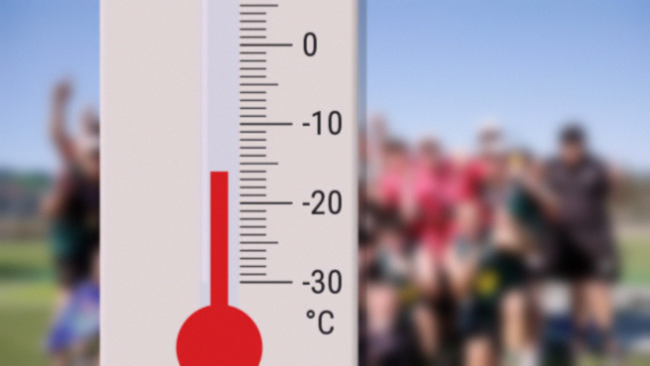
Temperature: {"value": -16, "unit": "°C"}
